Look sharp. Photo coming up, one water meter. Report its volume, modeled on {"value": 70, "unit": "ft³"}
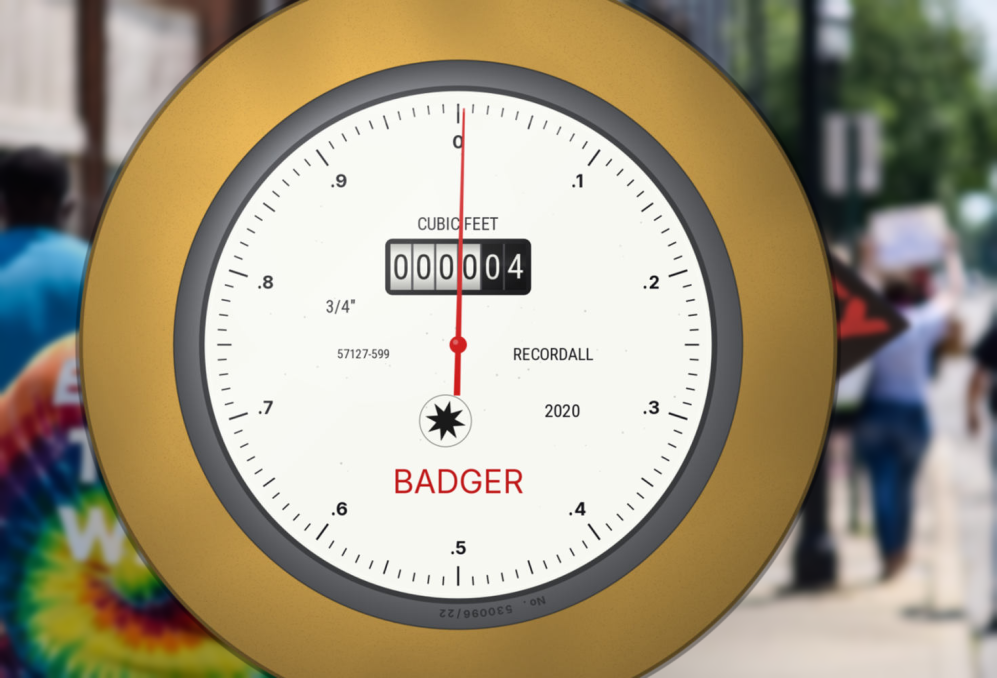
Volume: {"value": 4.00, "unit": "ft³"}
